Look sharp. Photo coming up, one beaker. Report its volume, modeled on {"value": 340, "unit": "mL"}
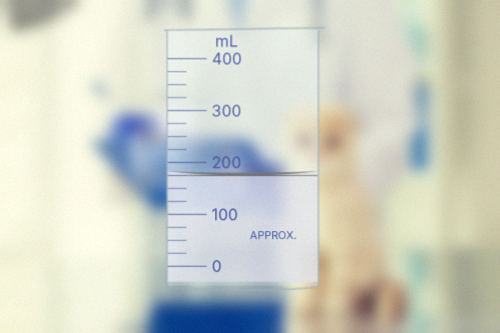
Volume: {"value": 175, "unit": "mL"}
